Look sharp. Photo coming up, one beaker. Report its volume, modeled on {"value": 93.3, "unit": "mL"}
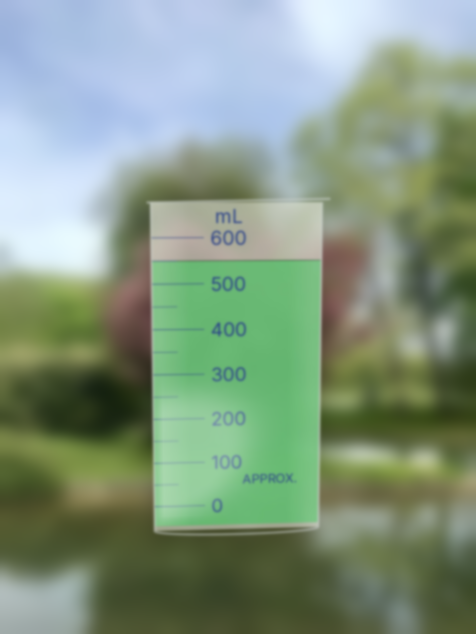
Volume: {"value": 550, "unit": "mL"}
